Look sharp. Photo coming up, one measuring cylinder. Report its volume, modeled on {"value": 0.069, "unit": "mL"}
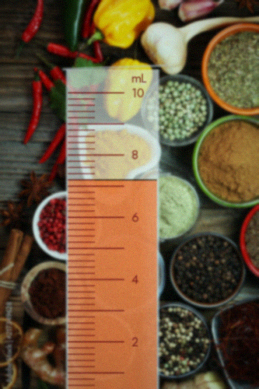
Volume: {"value": 7.2, "unit": "mL"}
